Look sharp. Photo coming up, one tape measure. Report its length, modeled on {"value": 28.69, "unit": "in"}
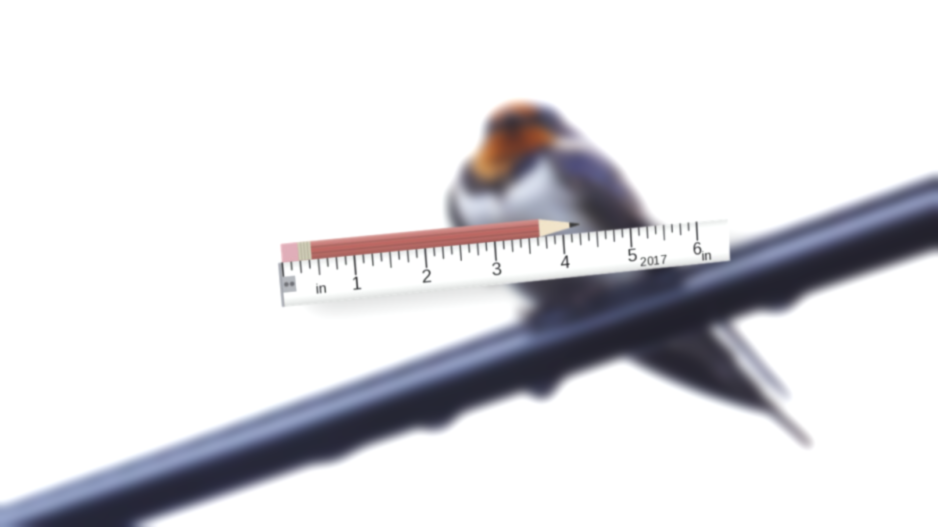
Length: {"value": 4.25, "unit": "in"}
